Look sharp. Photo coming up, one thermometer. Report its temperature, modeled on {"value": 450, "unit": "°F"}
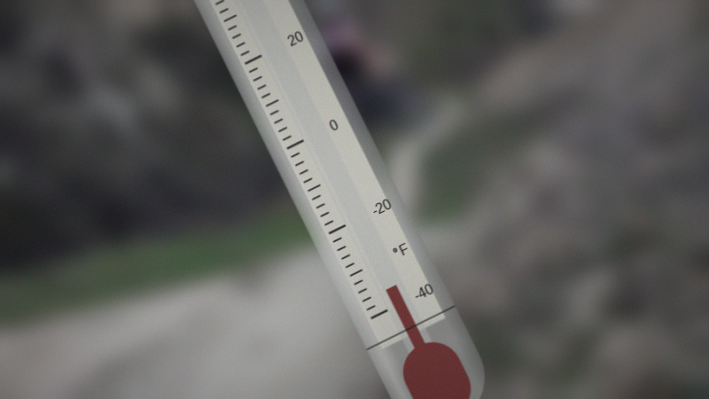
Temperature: {"value": -36, "unit": "°F"}
